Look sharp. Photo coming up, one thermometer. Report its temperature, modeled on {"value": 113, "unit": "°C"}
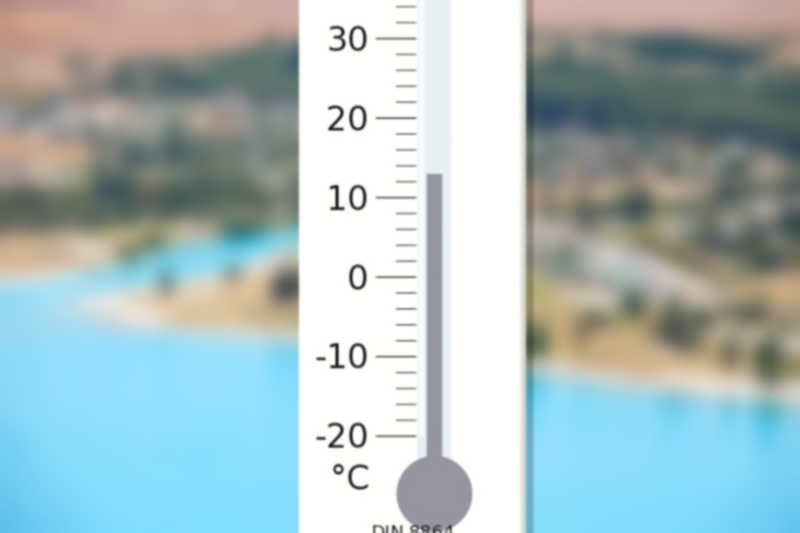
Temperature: {"value": 13, "unit": "°C"}
